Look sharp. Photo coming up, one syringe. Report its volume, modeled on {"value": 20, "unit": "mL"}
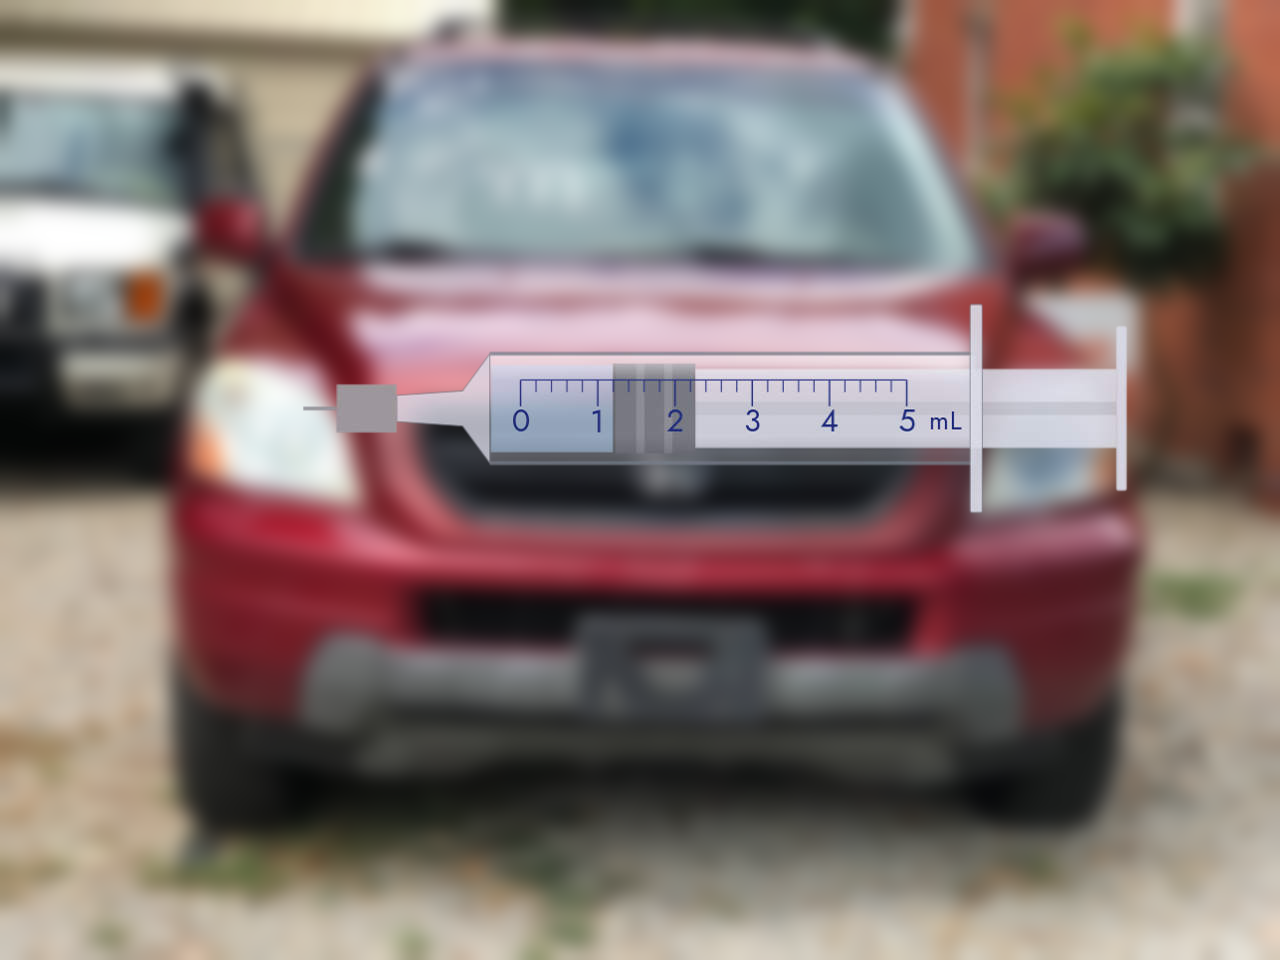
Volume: {"value": 1.2, "unit": "mL"}
